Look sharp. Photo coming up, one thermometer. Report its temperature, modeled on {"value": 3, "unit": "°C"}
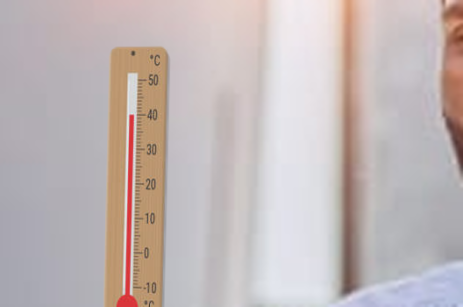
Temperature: {"value": 40, "unit": "°C"}
